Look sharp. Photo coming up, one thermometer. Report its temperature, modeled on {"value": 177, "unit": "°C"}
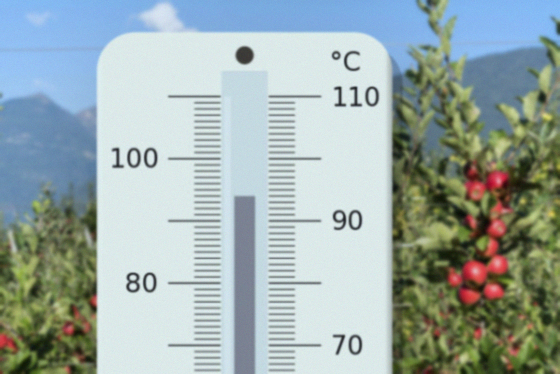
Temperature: {"value": 94, "unit": "°C"}
